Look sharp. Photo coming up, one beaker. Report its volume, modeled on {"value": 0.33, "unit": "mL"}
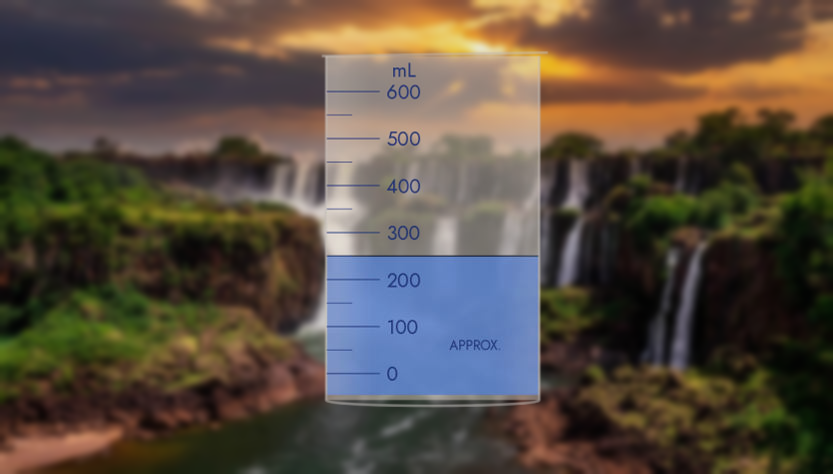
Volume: {"value": 250, "unit": "mL"}
